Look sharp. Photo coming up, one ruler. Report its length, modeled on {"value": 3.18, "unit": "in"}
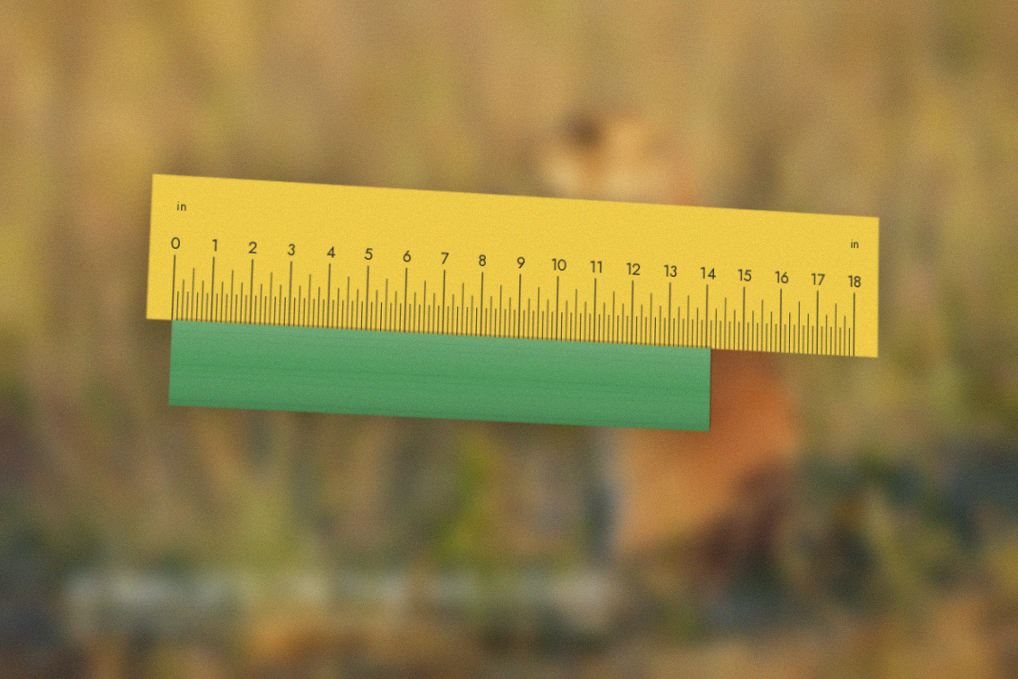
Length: {"value": 14.125, "unit": "in"}
